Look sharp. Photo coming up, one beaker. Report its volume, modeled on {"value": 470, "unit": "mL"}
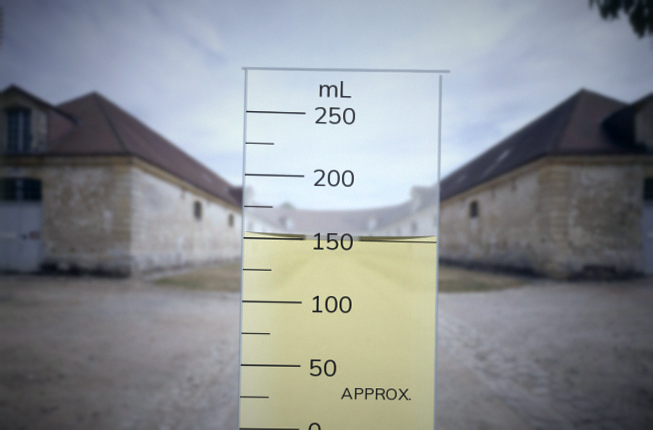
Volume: {"value": 150, "unit": "mL"}
